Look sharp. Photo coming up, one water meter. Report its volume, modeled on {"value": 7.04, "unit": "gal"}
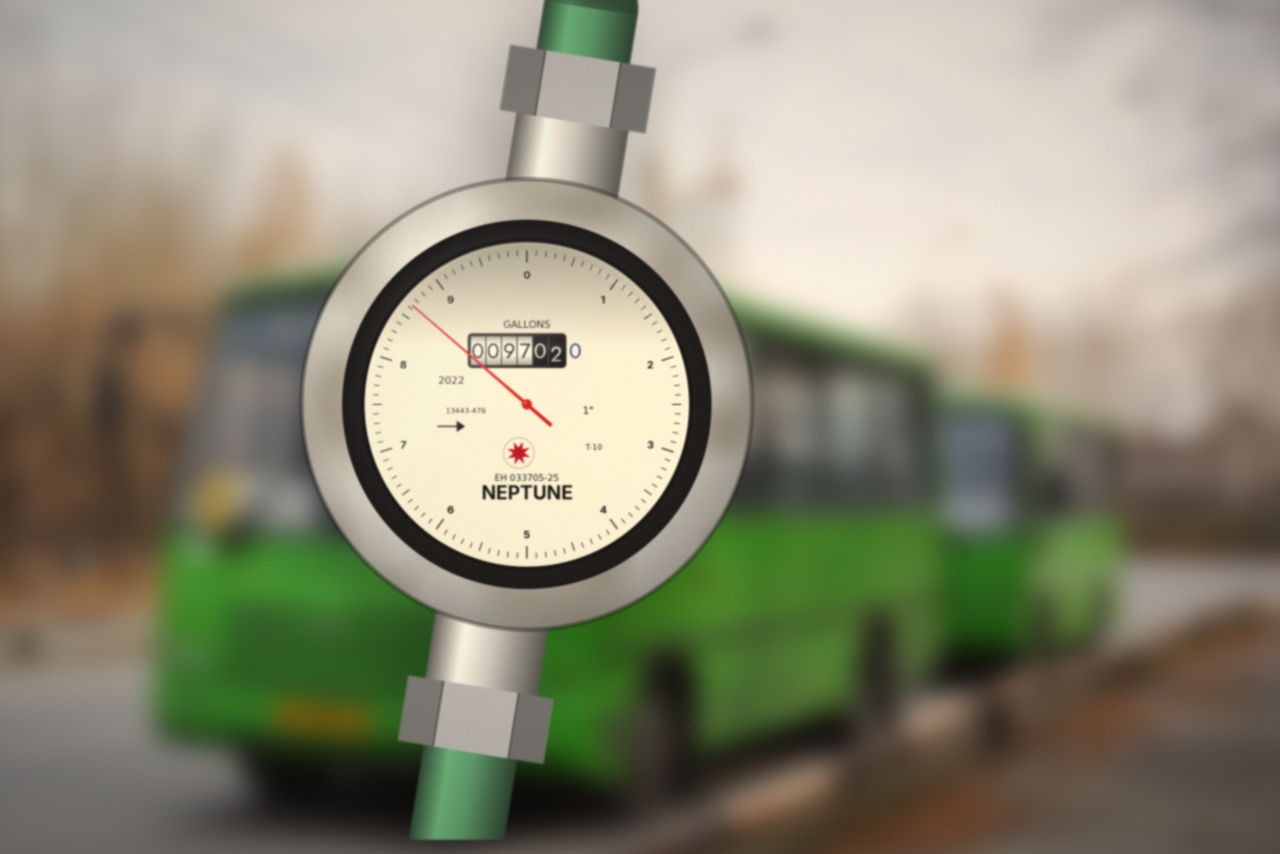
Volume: {"value": 97018.6, "unit": "gal"}
